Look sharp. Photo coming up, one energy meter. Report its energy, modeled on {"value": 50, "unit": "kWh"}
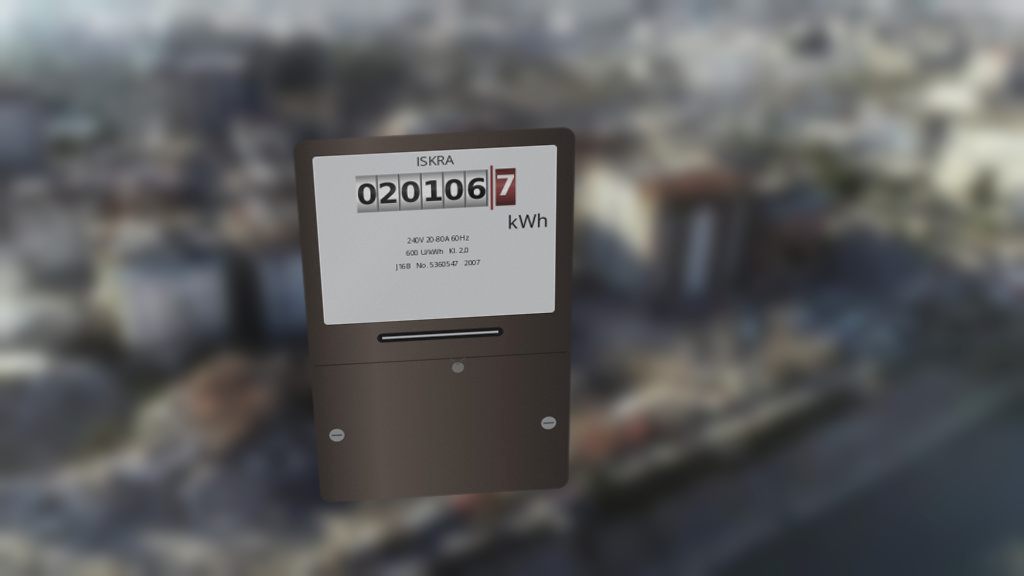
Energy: {"value": 20106.7, "unit": "kWh"}
